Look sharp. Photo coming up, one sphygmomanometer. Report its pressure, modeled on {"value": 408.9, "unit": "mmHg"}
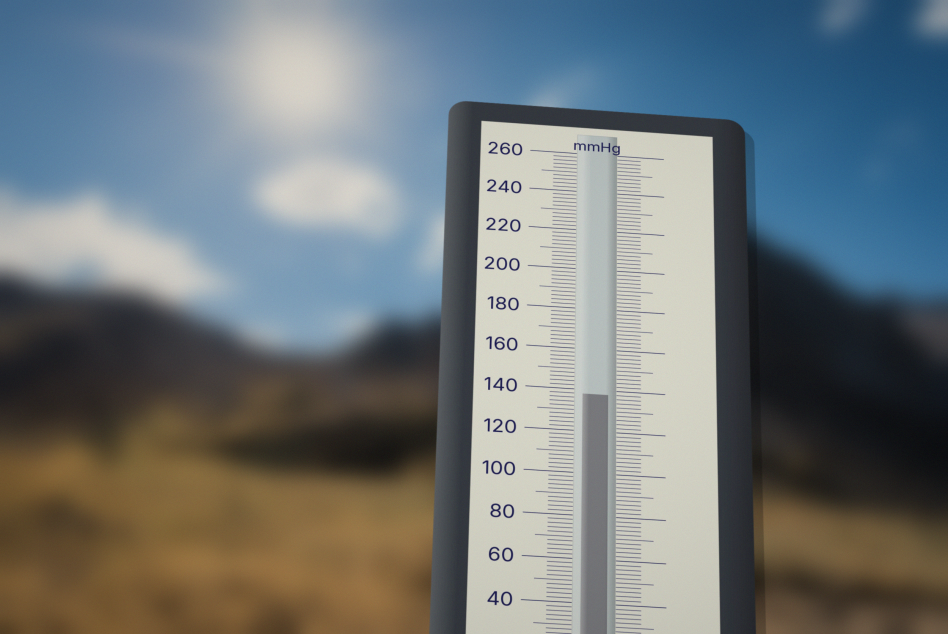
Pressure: {"value": 138, "unit": "mmHg"}
